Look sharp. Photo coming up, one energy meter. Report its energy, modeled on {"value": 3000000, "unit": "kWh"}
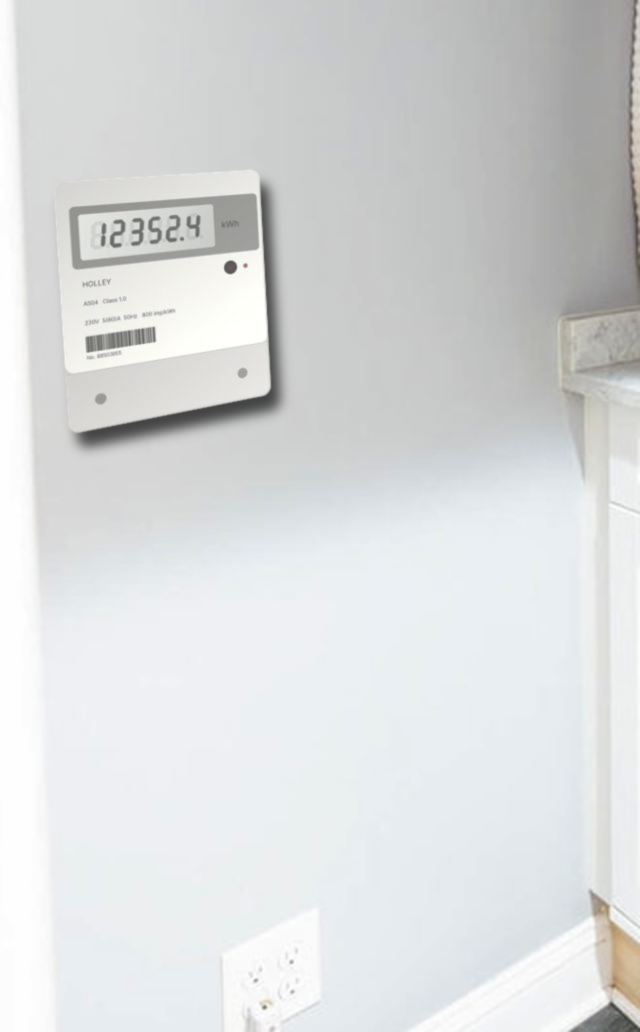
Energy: {"value": 12352.4, "unit": "kWh"}
